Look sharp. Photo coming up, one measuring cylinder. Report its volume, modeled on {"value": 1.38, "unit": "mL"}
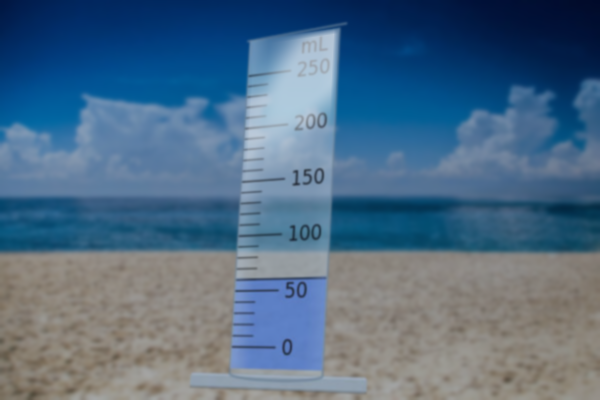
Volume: {"value": 60, "unit": "mL"}
